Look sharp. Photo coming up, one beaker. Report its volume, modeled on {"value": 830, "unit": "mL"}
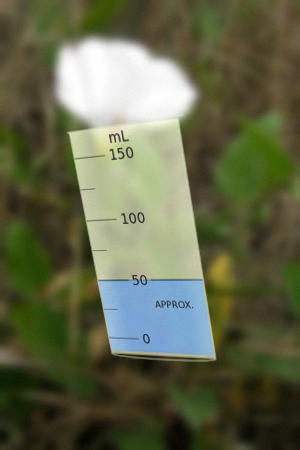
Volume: {"value": 50, "unit": "mL"}
